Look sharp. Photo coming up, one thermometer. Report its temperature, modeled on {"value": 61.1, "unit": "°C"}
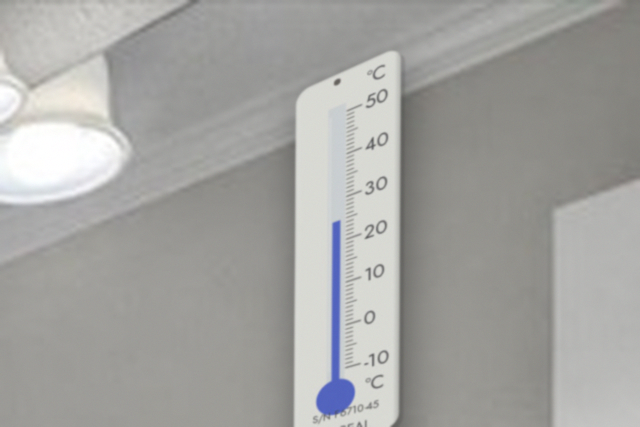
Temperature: {"value": 25, "unit": "°C"}
